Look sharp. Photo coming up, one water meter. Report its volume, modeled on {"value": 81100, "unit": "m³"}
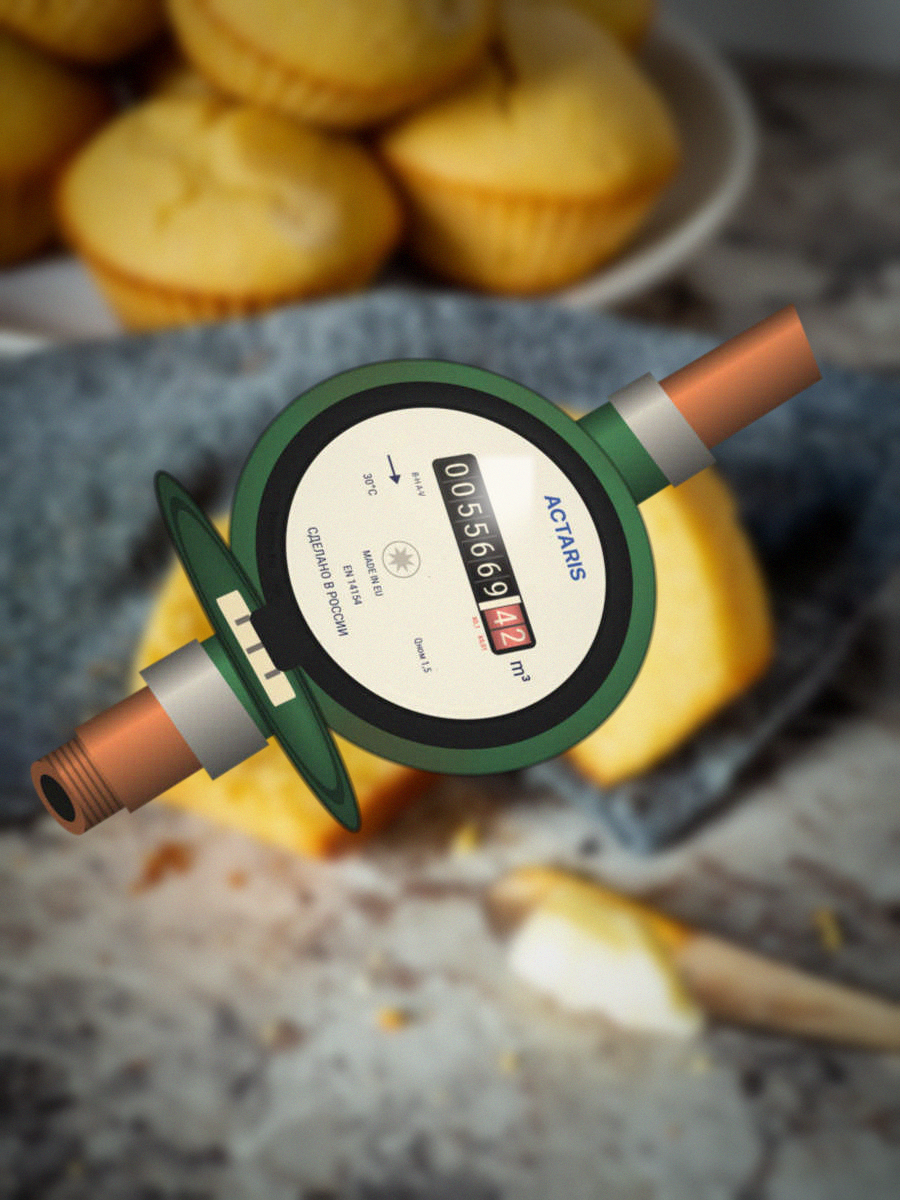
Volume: {"value": 55669.42, "unit": "m³"}
